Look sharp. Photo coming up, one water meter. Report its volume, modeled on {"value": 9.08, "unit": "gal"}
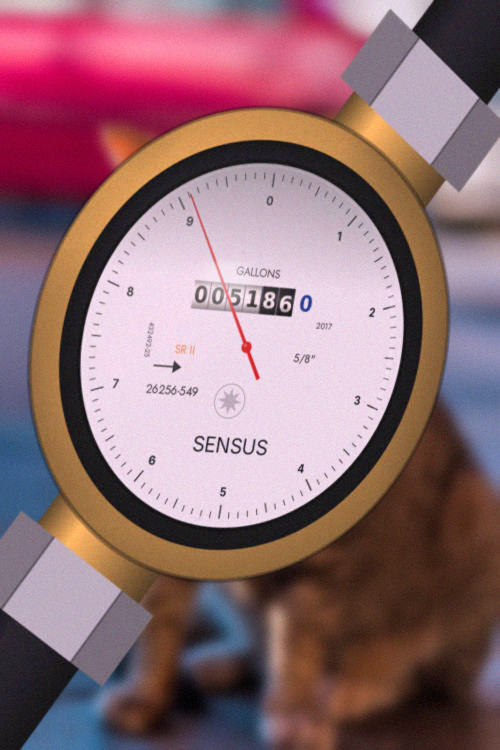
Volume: {"value": 51859.1, "unit": "gal"}
